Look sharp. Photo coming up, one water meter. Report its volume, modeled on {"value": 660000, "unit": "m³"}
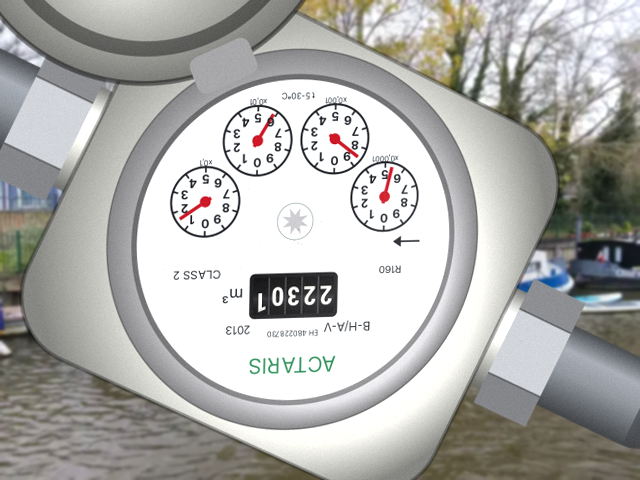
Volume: {"value": 22301.1585, "unit": "m³"}
